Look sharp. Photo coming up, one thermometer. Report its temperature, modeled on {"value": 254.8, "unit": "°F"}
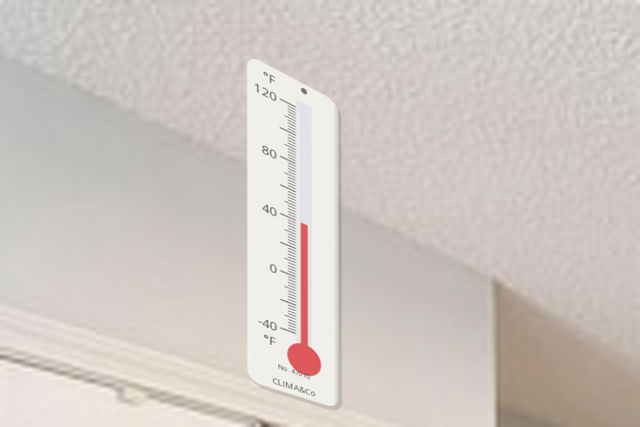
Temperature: {"value": 40, "unit": "°F"}
